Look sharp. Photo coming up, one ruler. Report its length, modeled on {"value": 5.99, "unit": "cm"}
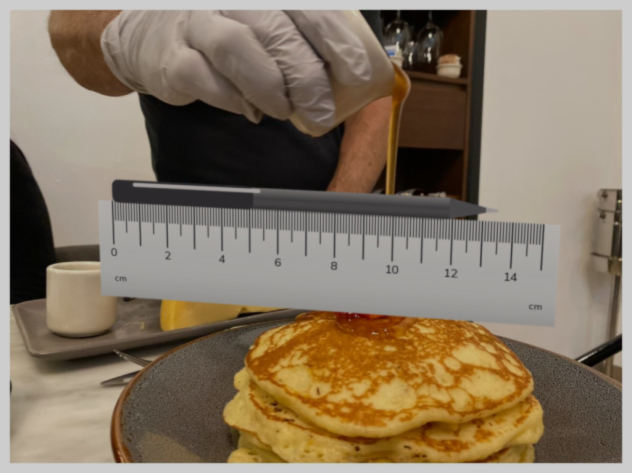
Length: {"value": 13.5, "unit": "cm"}
